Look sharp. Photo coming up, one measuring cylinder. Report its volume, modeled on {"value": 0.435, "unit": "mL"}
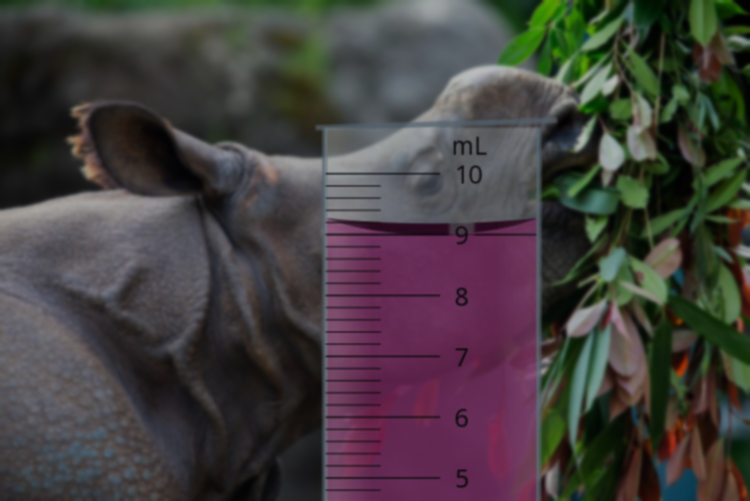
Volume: {"value": 9, "unit": "mL"}
